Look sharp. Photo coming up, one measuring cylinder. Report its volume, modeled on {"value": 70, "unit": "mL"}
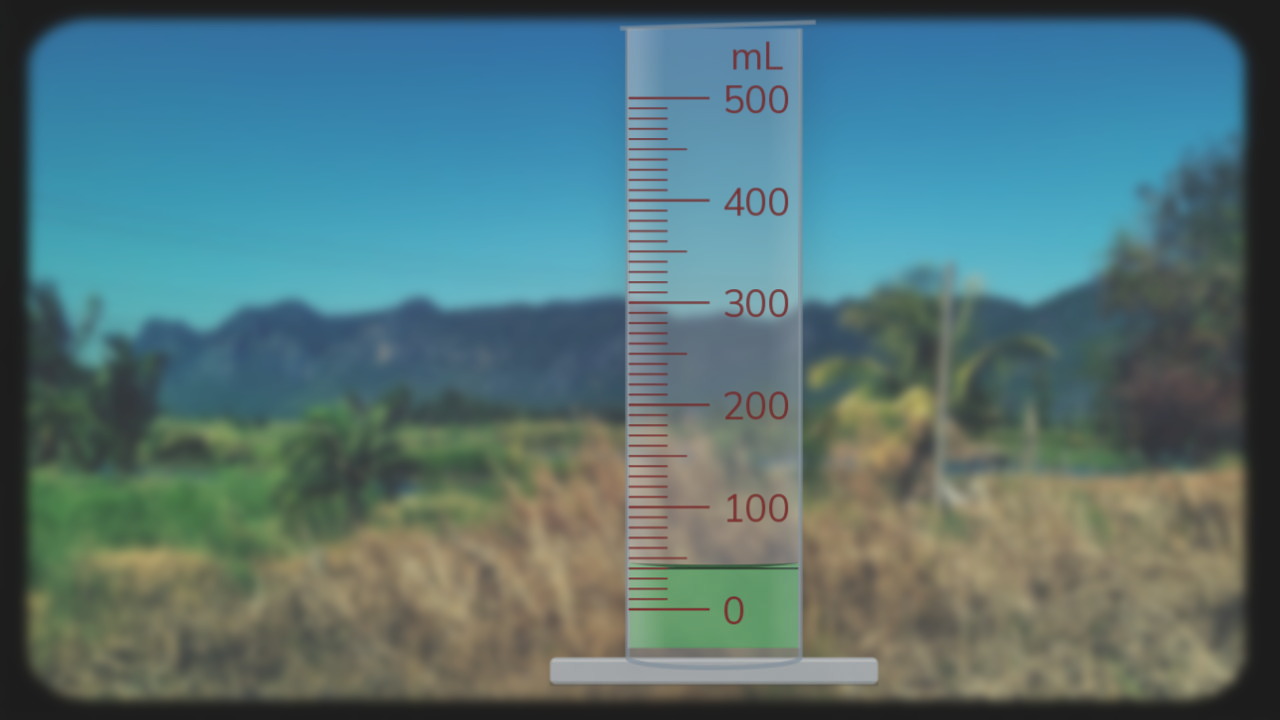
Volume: {"value": 40, "unit": "mL"}
